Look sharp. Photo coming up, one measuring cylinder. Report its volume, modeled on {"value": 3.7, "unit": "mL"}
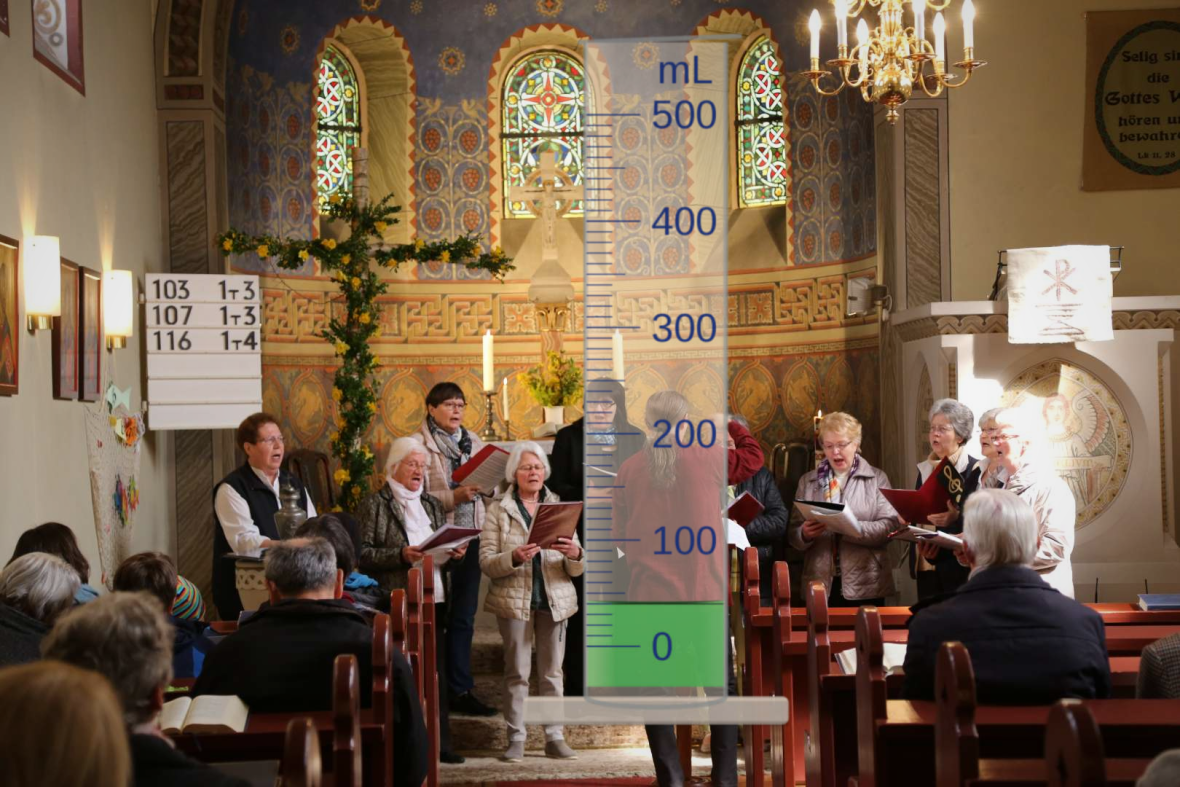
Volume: {"value": 40, "unit": "mL"}
